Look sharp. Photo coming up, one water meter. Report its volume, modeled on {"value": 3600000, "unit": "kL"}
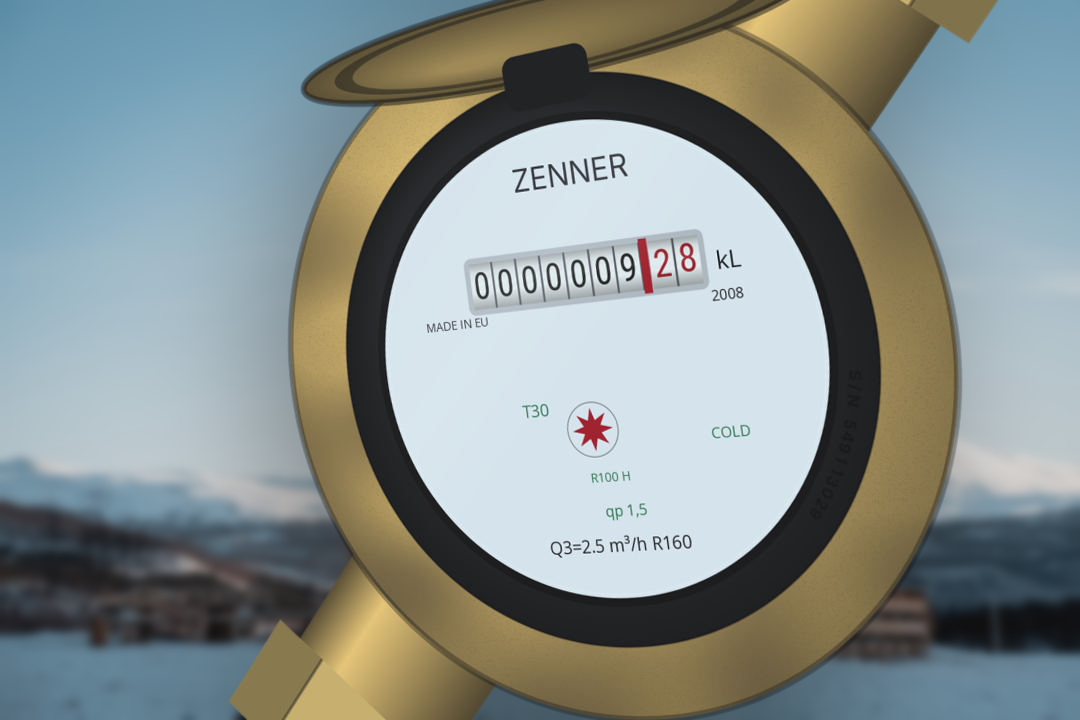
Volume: {"value": 9.28, "unit": "kL"}
